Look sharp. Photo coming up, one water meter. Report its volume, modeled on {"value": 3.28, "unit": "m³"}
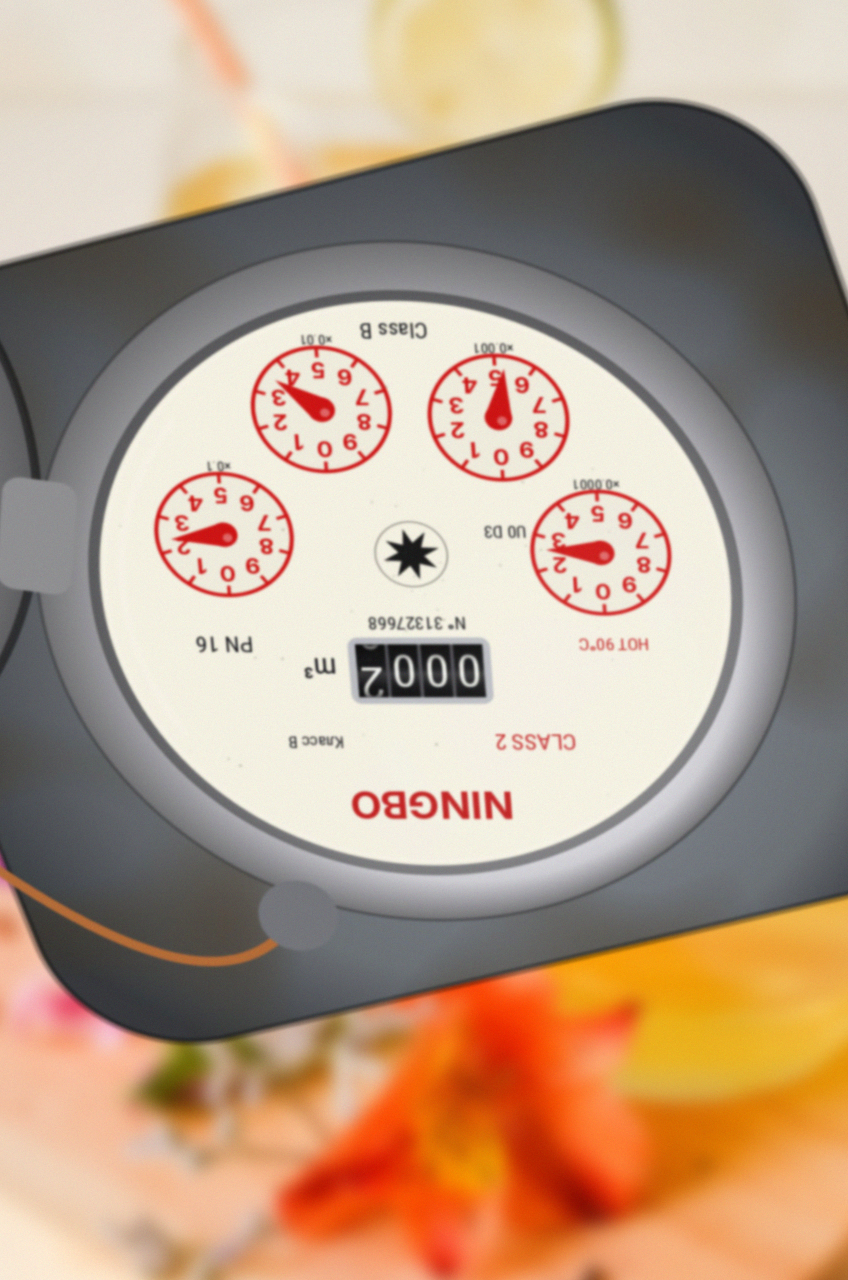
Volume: {"value": 2.2352, "unit": "m³"}
